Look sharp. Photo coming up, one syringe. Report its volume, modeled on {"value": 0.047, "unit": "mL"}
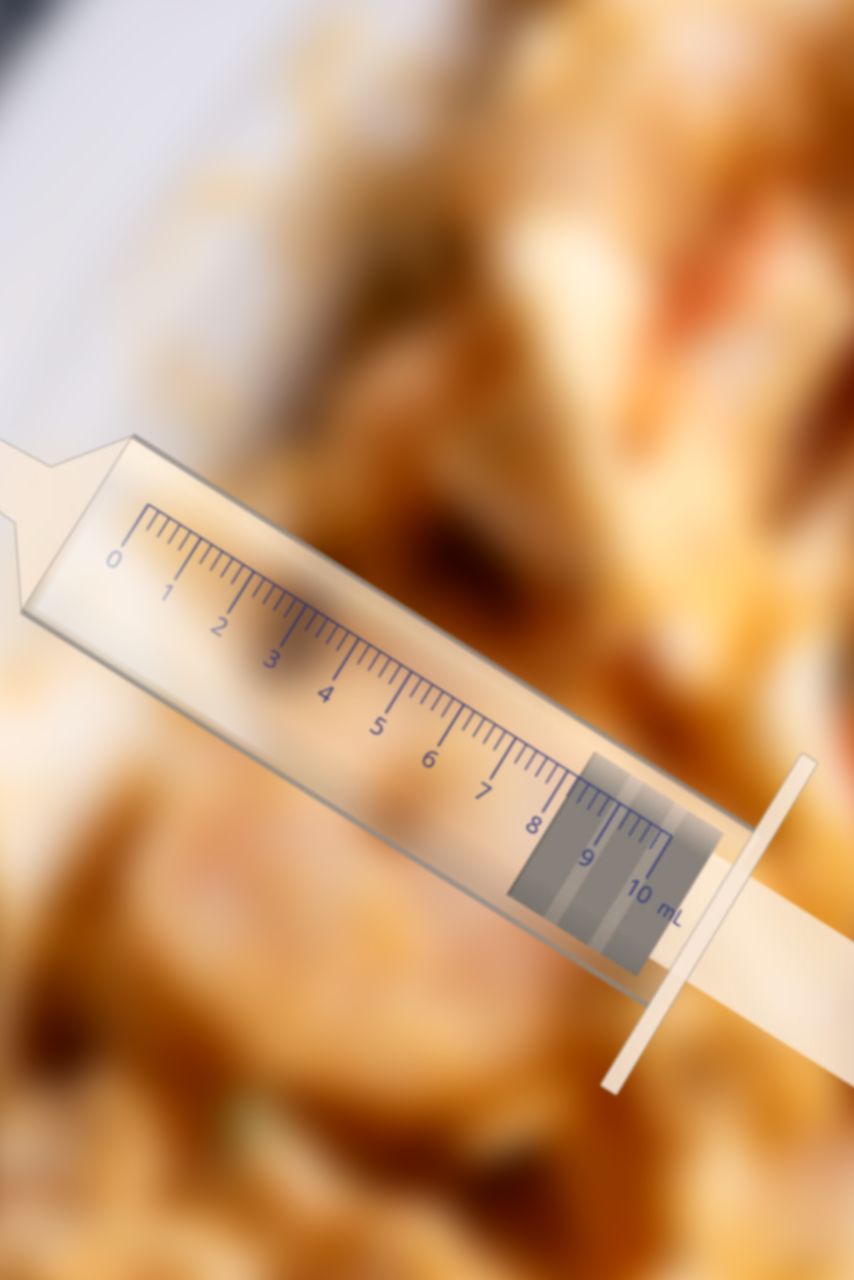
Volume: {"value": 8.2, "unit": "mL"}
